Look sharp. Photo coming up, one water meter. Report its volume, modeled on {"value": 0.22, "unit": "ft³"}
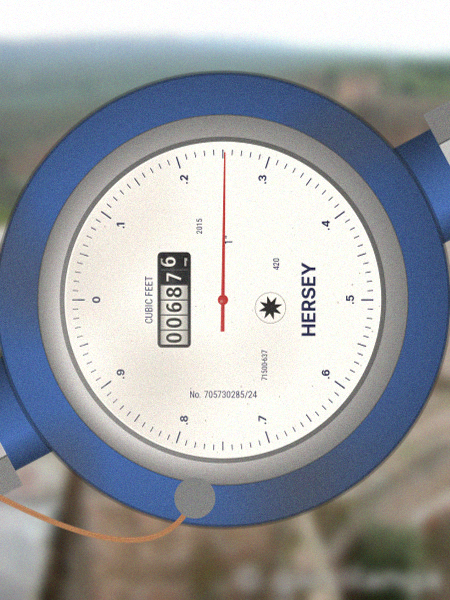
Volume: {"value": 6876.25, "unit": "ft³"}
